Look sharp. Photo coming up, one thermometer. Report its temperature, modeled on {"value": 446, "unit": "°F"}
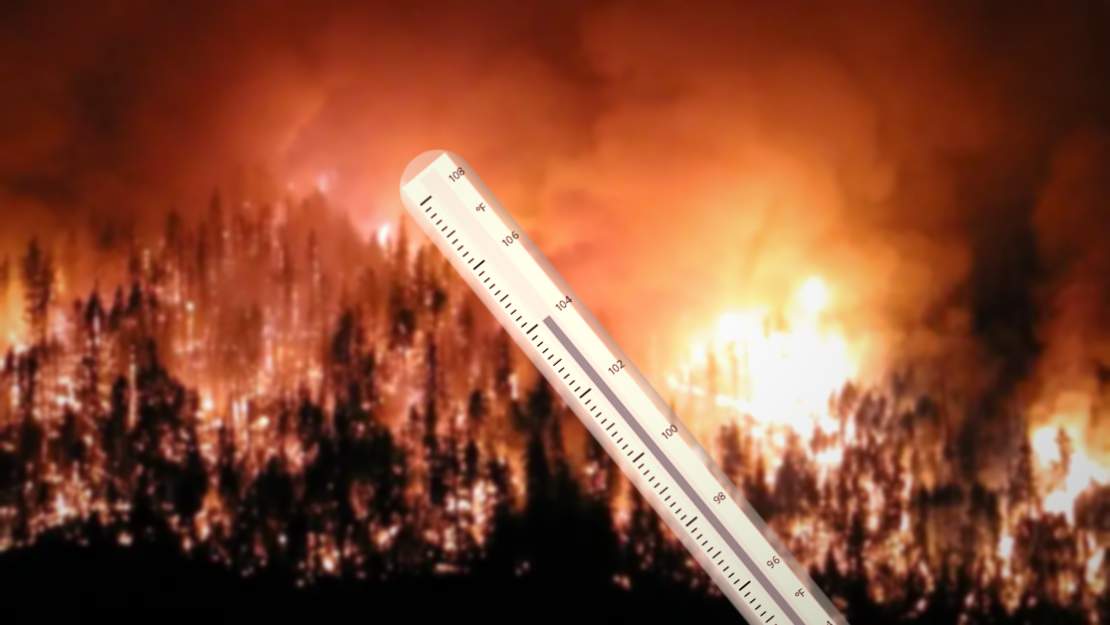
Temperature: {"value": 104, "unit": "°F"}
